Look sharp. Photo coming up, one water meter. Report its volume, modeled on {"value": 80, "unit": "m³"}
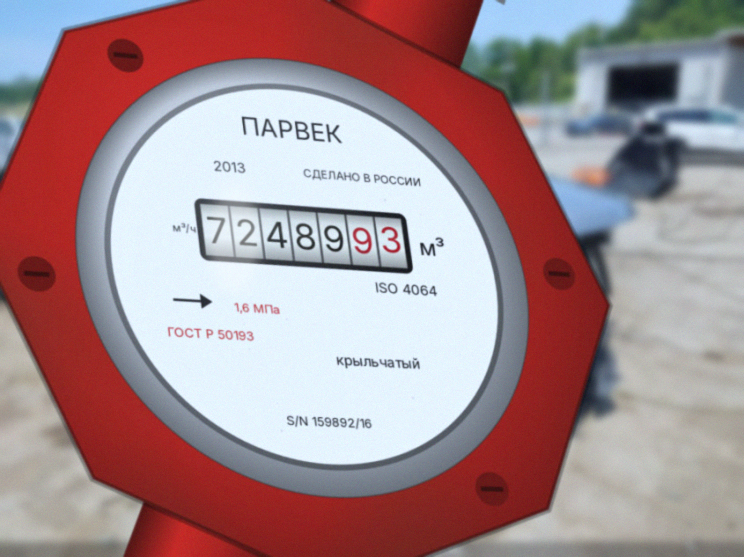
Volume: {"value": 72489.93, "unit": "m³"}
